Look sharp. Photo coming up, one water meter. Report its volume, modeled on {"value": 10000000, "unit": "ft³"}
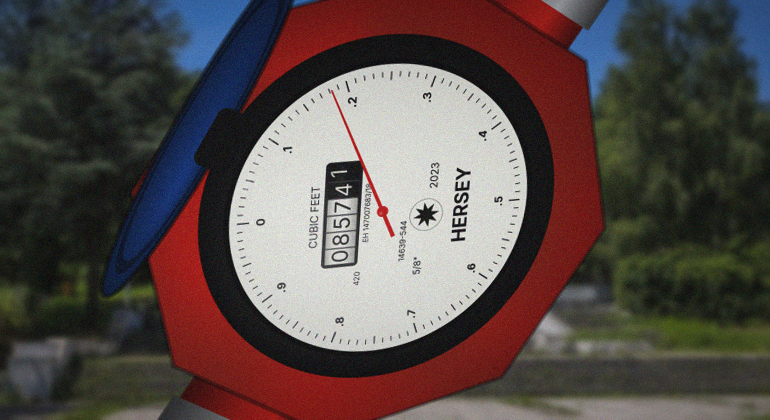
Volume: {"value": 85741.18, "unit": "ft³"}
